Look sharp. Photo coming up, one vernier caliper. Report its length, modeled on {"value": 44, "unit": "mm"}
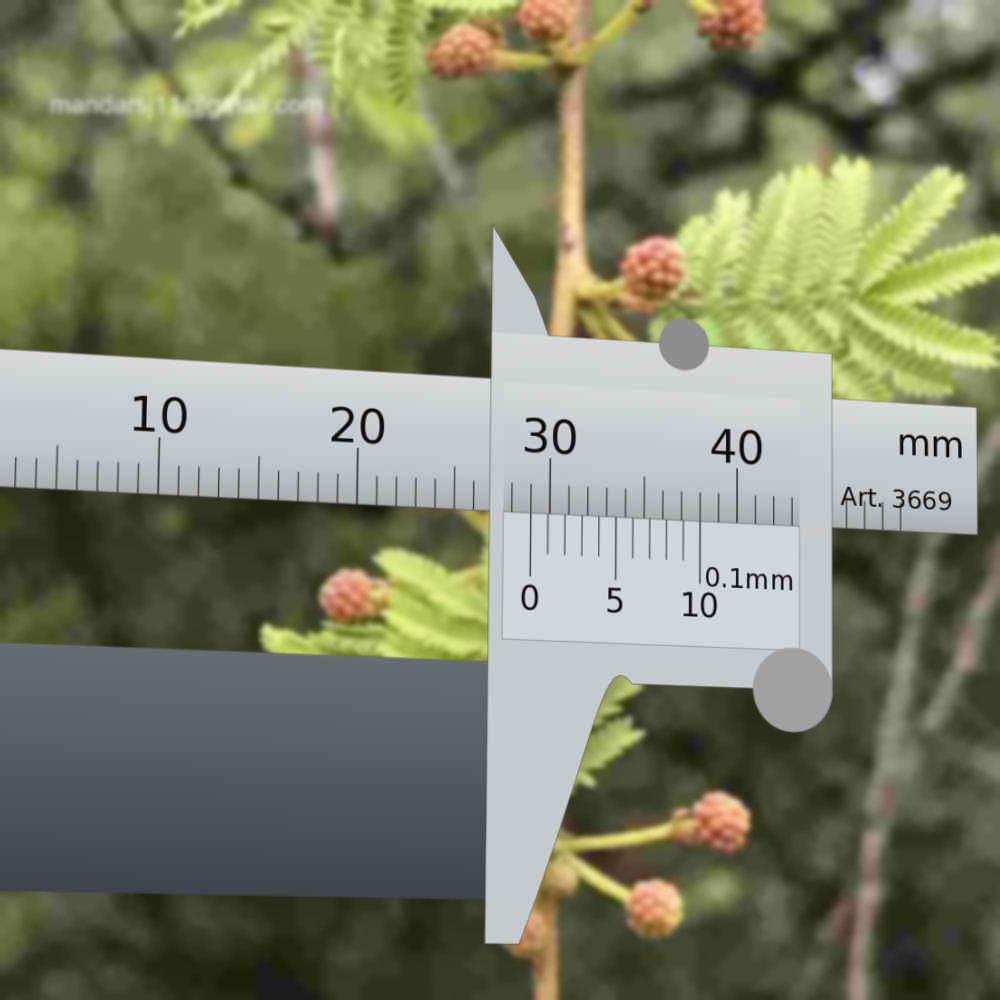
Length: {"value": 29.0, "unit": "mm"}
